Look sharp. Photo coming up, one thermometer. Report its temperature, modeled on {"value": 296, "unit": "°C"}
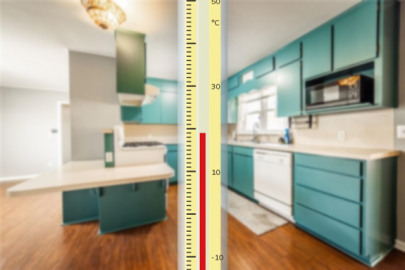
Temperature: {"value": 19, "unit": "°C"}
